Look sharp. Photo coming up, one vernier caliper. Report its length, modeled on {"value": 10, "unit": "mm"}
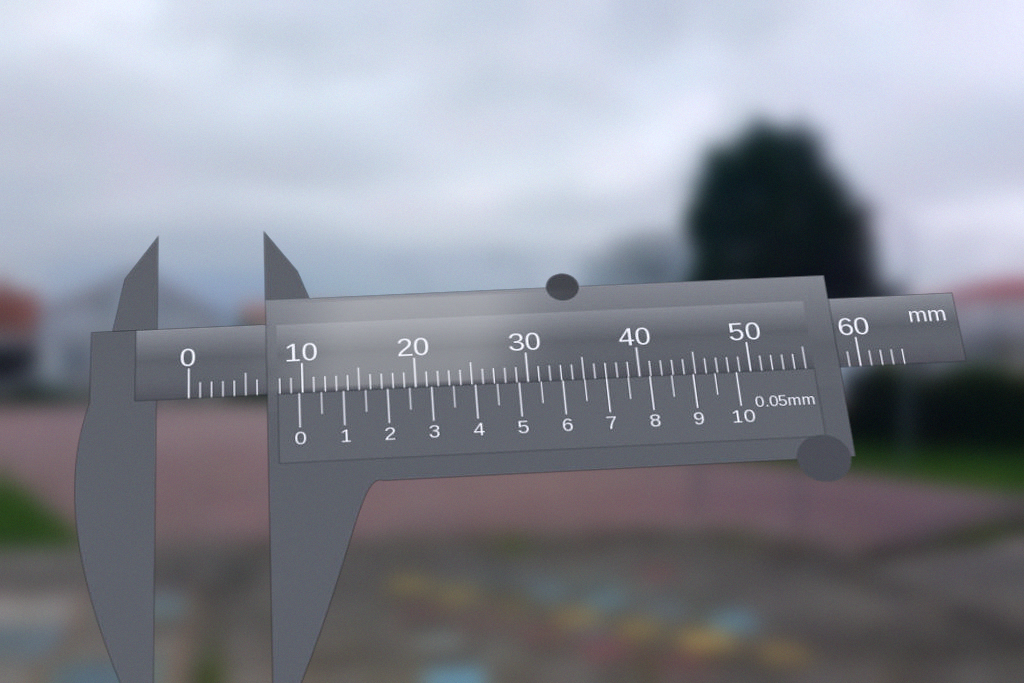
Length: {"value": 9.7, "unit": "mm"}
